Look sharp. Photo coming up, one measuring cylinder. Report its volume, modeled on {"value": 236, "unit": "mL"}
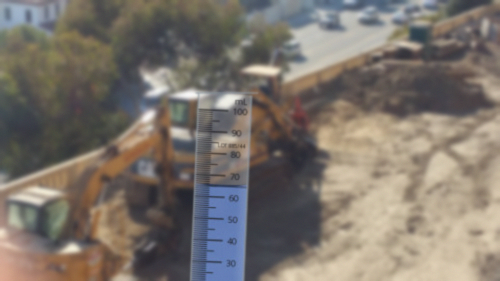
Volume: {"value": 65, "unit": "mL"}
